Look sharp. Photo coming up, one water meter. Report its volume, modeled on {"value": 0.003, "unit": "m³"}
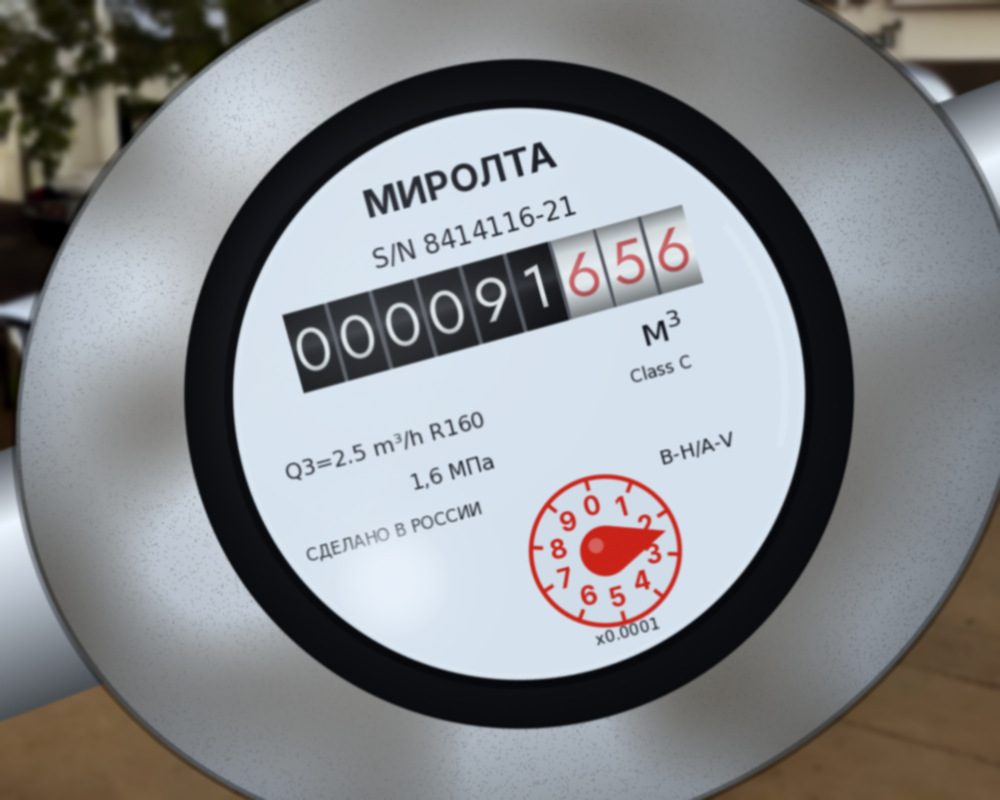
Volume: {"value": 91.6562, "unit": "m³"}
